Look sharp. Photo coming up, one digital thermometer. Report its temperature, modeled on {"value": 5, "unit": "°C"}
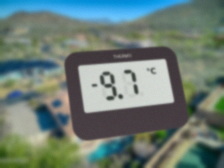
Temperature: {"value": -9.7, "unit": "°C"}
